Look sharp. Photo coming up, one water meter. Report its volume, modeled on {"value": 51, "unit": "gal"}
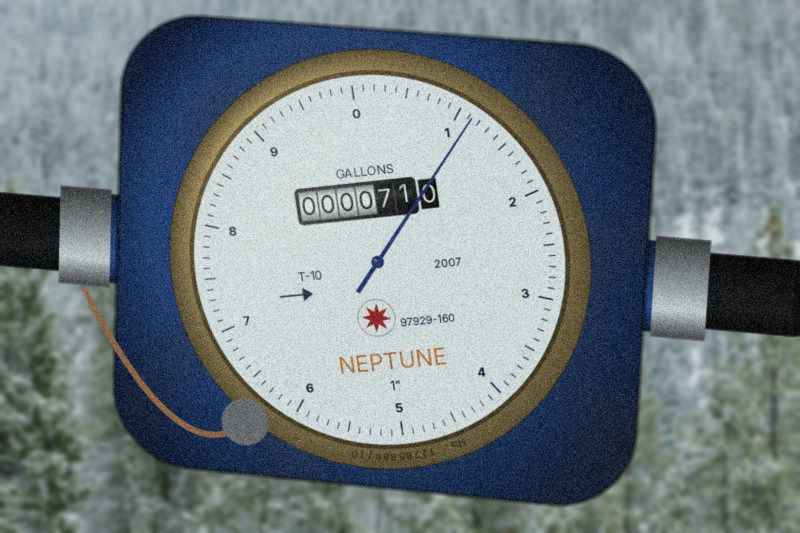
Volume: {"value": 711.1, "unit": "gal"}
